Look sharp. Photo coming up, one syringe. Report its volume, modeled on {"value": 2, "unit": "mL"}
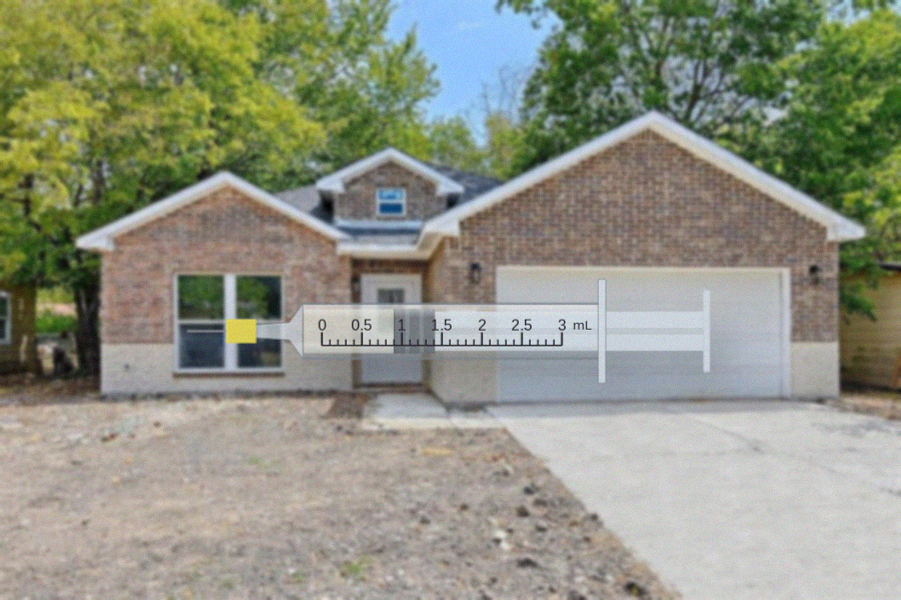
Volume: {"value": 0.9, "unit": "mL"}
